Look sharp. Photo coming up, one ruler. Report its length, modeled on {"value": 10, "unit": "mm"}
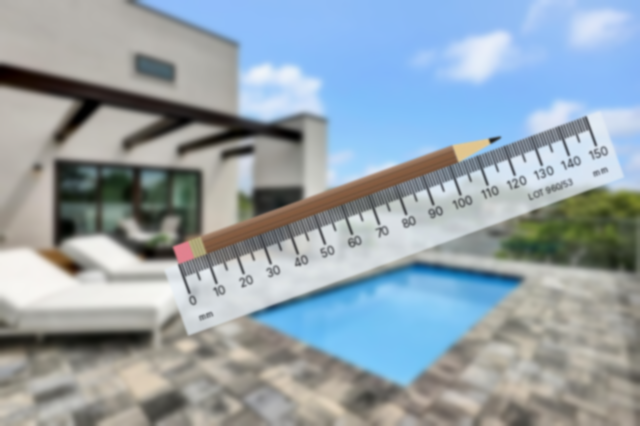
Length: {"value": 120, "unit": "mm"}
